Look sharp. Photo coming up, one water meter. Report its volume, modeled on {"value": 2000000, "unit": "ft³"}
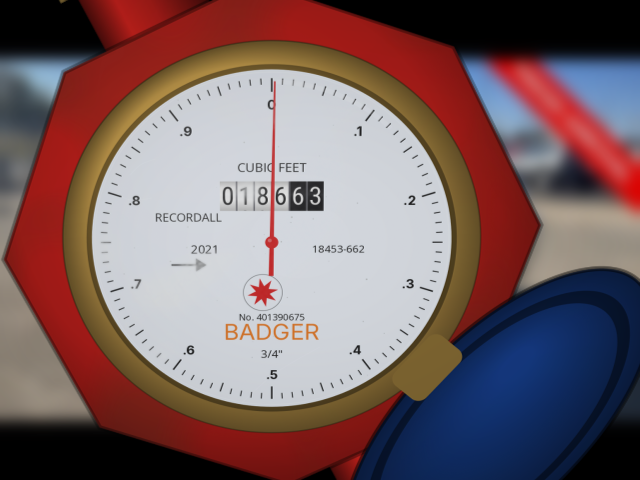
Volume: {"value": 18663.00, "unit": "ft³"}
